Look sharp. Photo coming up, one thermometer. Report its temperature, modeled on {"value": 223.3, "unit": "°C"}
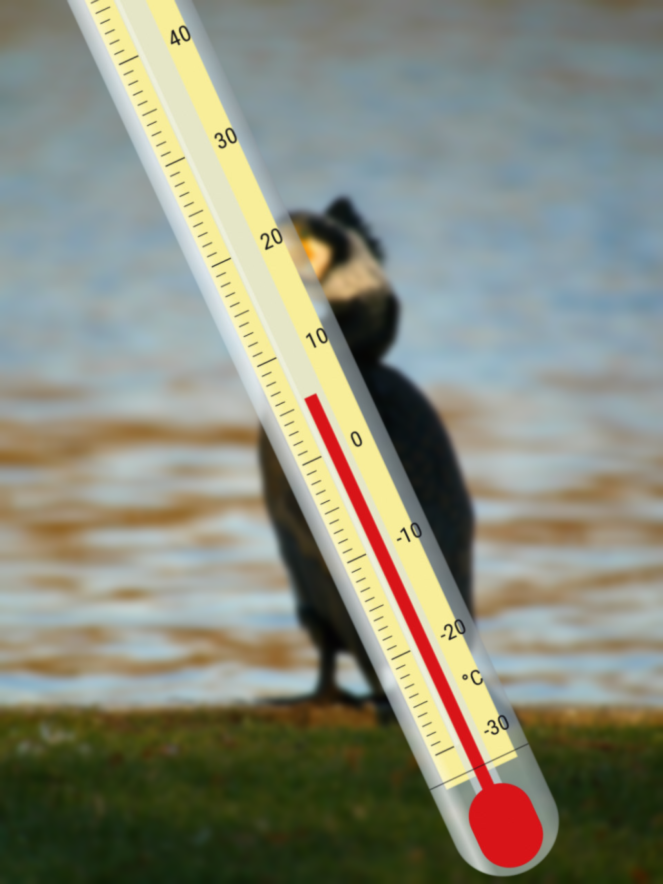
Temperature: {"value": 5.5, "unit": "°C"}
